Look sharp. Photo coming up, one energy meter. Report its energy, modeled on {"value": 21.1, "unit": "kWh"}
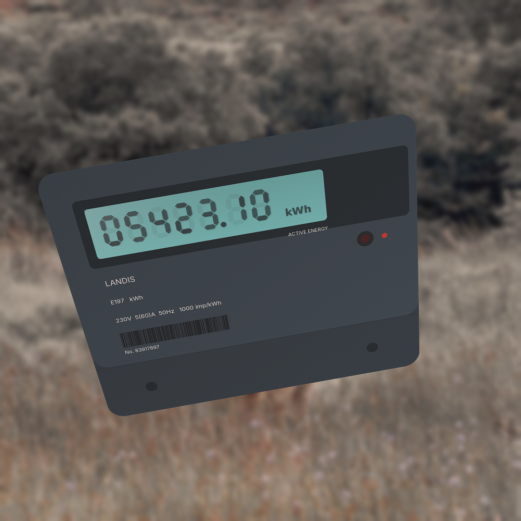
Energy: {"value": 5423.10, "unit": "kWh"}
